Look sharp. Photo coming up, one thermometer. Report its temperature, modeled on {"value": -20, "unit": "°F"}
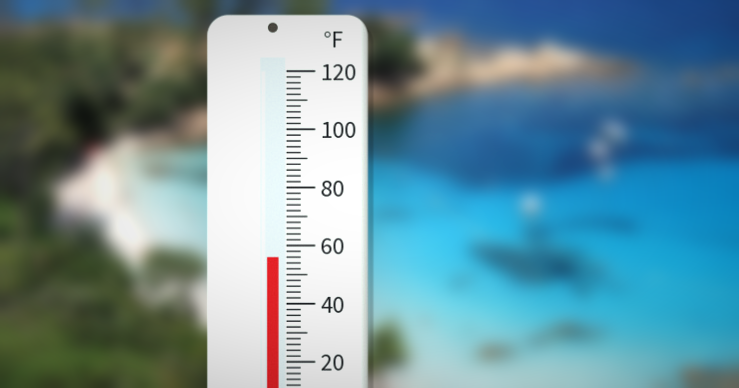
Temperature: {"value": 56, "unit": "°F"}
